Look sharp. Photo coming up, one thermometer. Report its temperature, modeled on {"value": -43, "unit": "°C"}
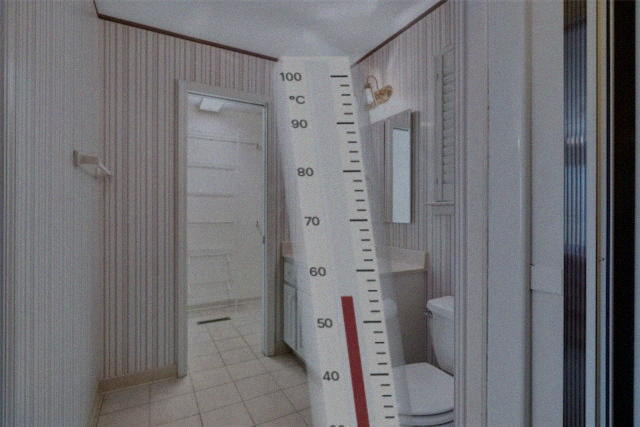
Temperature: {"value": 55, "unit": "°C"}
